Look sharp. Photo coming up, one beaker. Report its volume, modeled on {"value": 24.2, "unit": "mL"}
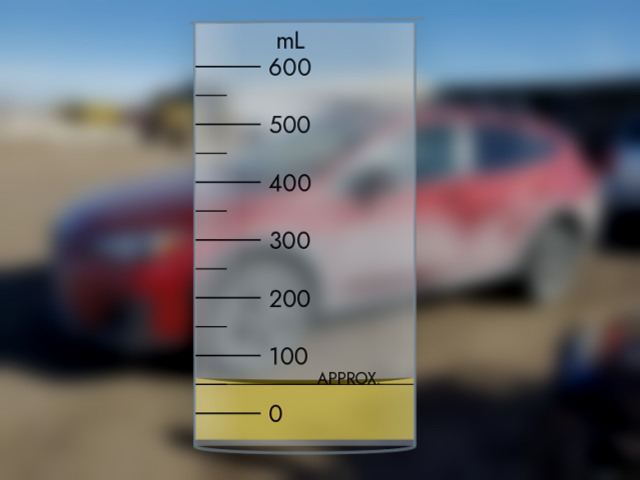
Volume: {"value": 50, "unit": "mL"}
